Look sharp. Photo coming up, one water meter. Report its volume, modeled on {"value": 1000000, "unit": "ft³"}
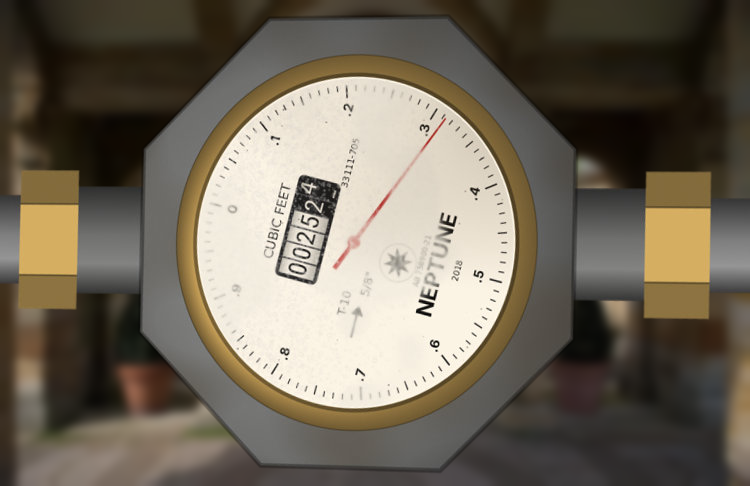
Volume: {"value": 2524.31, "unit": "ft³"}
